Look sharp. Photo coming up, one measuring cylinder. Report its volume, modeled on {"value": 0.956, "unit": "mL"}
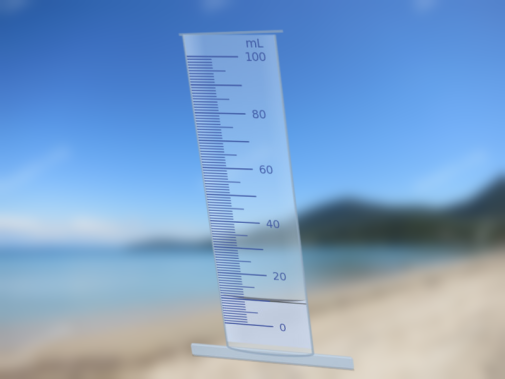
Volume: {"value": 10, "unit": "mL"}
